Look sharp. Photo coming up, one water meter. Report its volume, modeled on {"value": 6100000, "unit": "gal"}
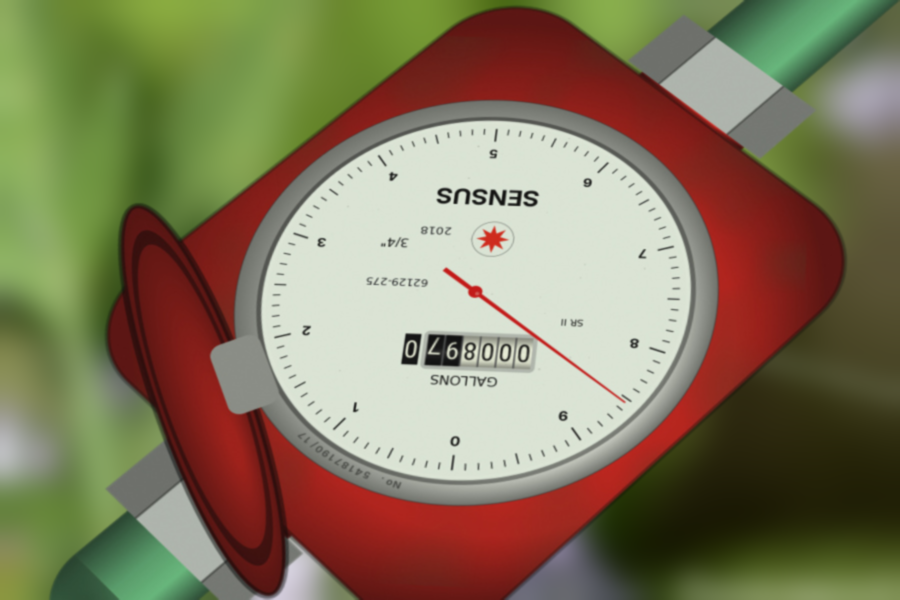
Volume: {"value": 8968.5, "unit": "gal"}
